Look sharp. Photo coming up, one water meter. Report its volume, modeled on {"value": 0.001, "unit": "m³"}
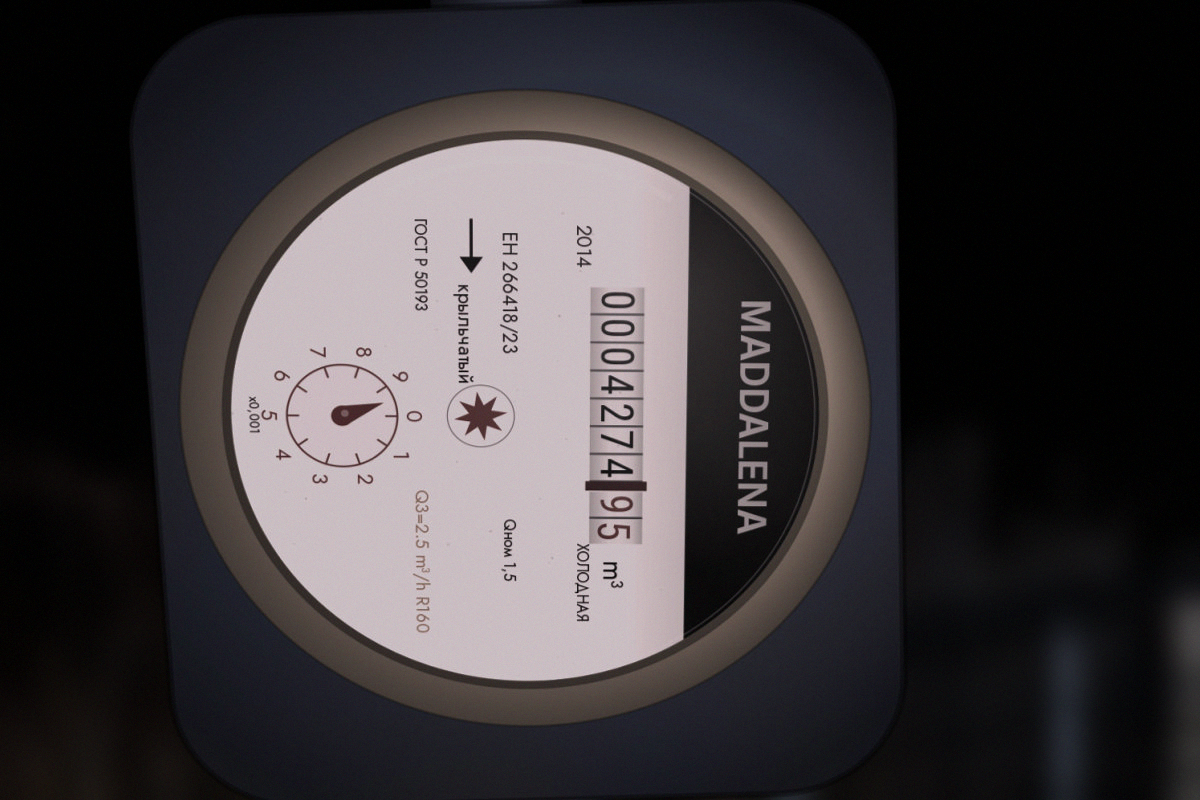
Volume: {"value": 4274.949, "unit": "m³"}
